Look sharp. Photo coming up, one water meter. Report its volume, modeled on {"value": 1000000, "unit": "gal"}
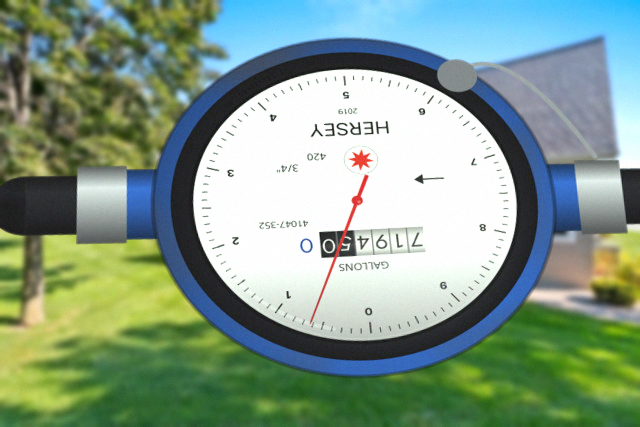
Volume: {"value": 7194500.6, "unit": "gal"}
